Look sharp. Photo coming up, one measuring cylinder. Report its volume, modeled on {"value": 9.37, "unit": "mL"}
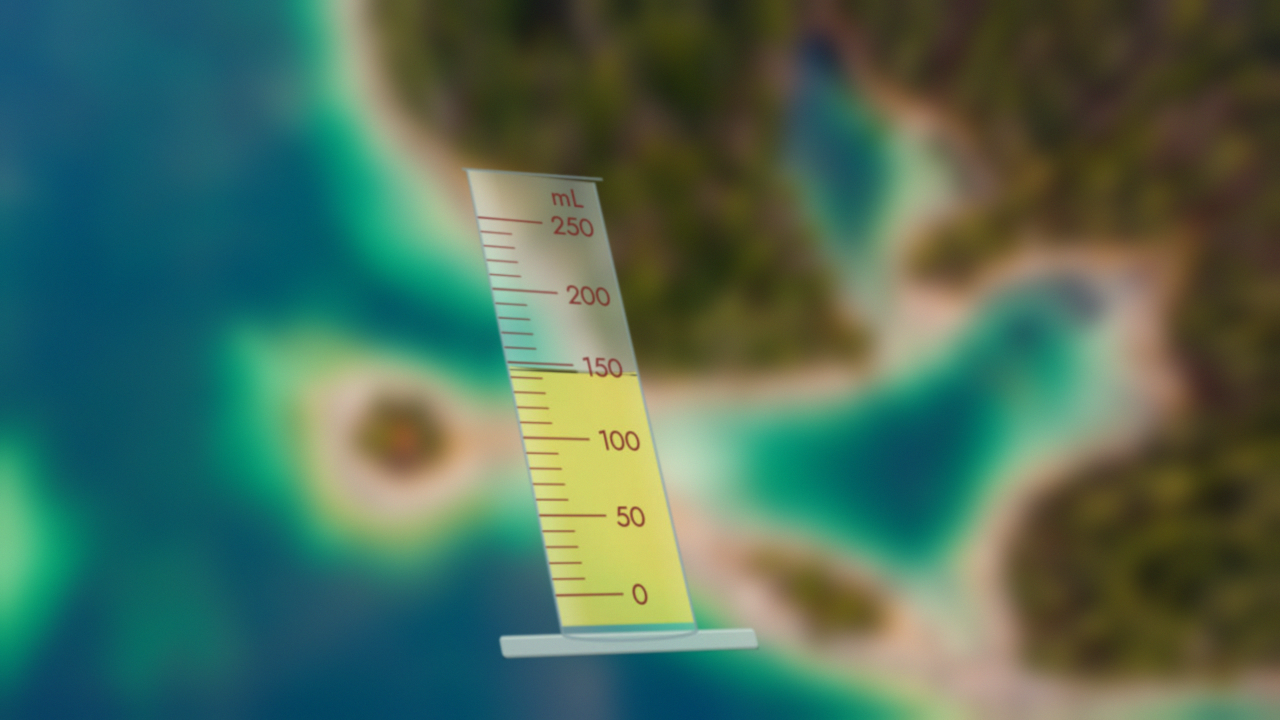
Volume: {"value": 145, "unit": "mL"}
